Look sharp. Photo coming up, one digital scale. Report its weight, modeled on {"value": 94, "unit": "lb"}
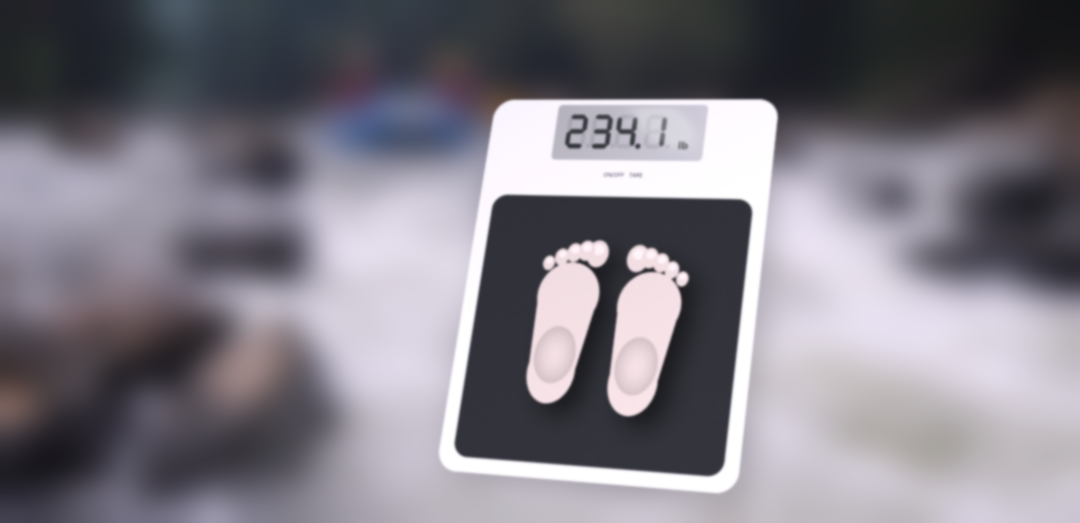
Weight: {"value": 234.1, "unit": "lb"}
